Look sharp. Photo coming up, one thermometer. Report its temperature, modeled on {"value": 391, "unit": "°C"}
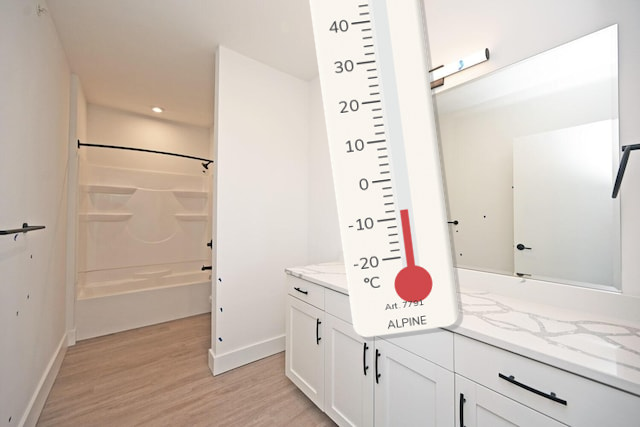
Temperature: {"value": -8, "unit": "°C"}
